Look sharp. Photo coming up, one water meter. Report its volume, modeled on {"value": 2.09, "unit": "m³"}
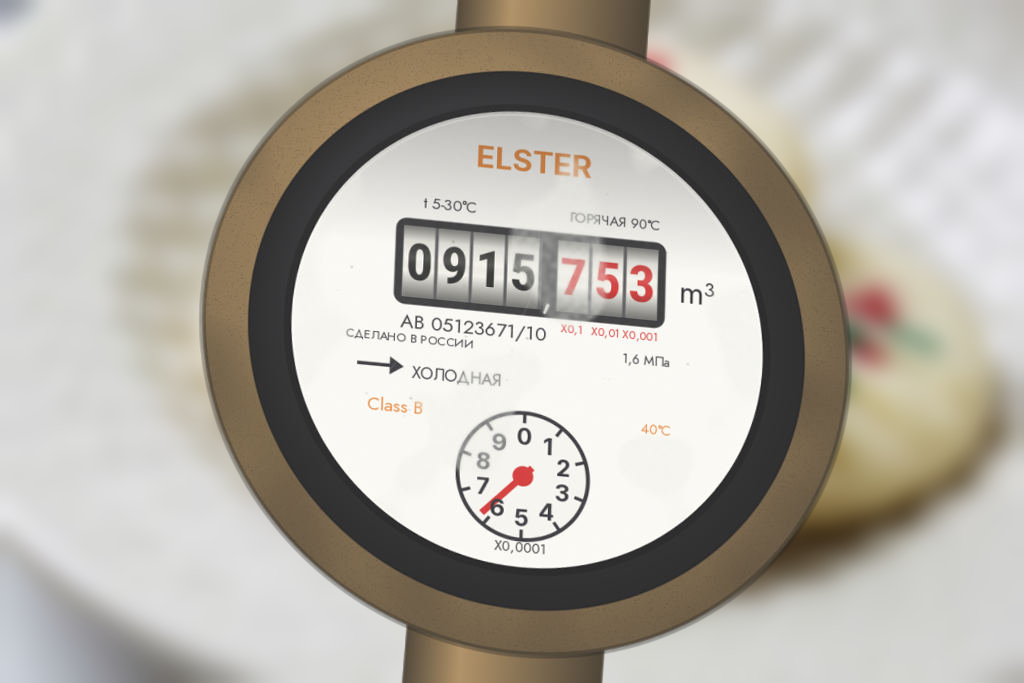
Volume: {"value": 915.7536, "unit": "m³"}
